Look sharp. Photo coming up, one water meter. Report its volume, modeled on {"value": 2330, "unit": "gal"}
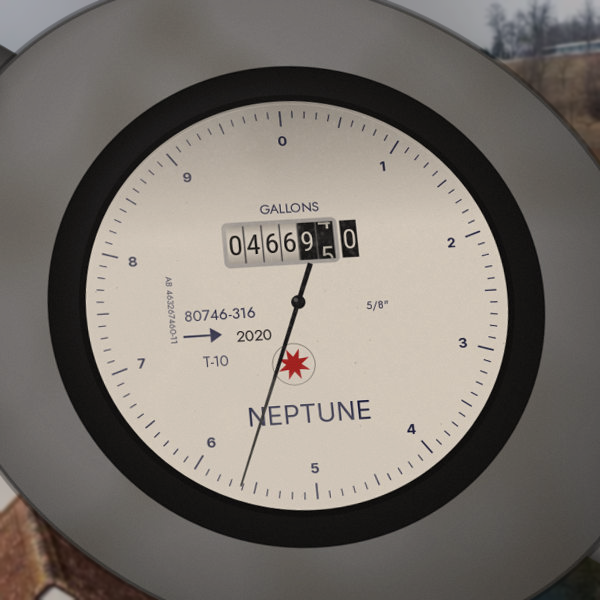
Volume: {"value": 466945.6, "unit": "gal"}
